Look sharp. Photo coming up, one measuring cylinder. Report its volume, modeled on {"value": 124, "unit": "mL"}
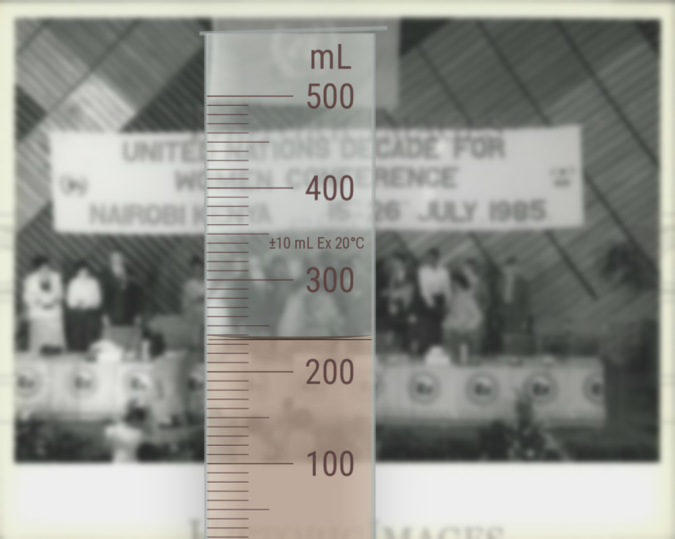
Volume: {"value": 235, "unit": "mL"}
